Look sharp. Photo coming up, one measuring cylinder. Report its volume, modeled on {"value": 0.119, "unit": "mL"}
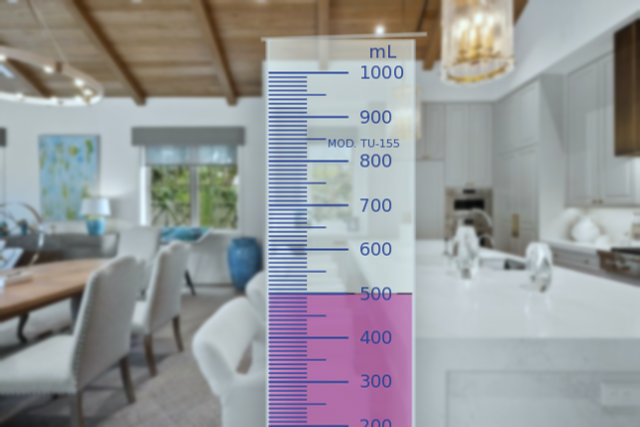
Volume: {"value": 500, "unit": "mL"}
